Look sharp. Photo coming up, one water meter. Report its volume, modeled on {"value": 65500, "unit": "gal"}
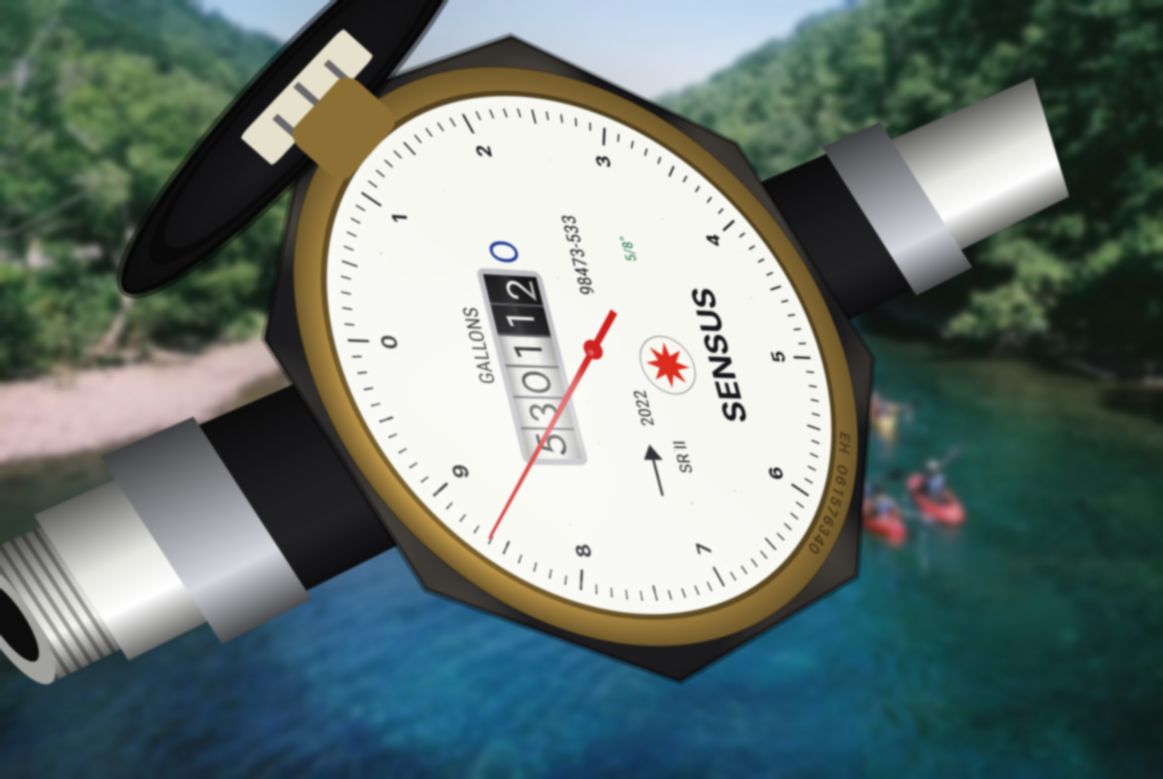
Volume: {"value": 5301118.6, "unit": "gal"}
